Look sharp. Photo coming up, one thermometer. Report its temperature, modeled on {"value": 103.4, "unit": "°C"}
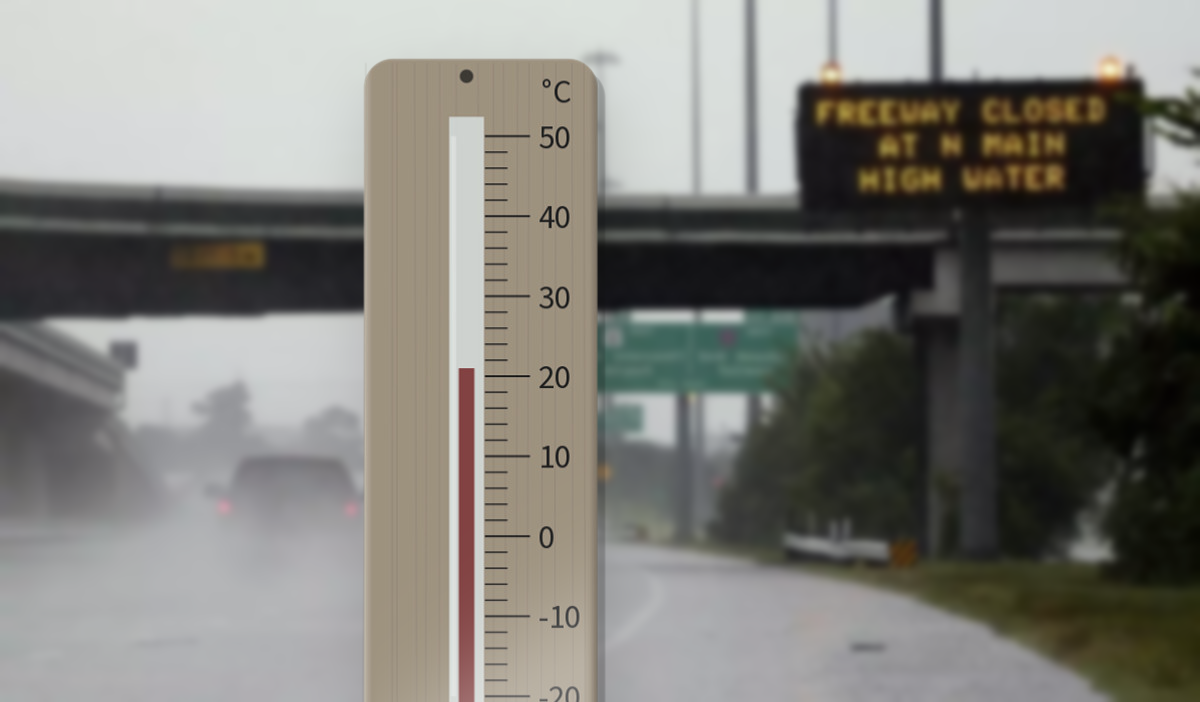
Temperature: {"value": 21, "unit": "°C"}
